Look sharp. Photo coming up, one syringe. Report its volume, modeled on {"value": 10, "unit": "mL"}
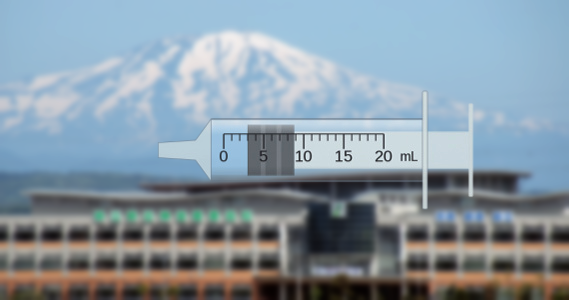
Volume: {"value": 3, "unit": "mL"}
